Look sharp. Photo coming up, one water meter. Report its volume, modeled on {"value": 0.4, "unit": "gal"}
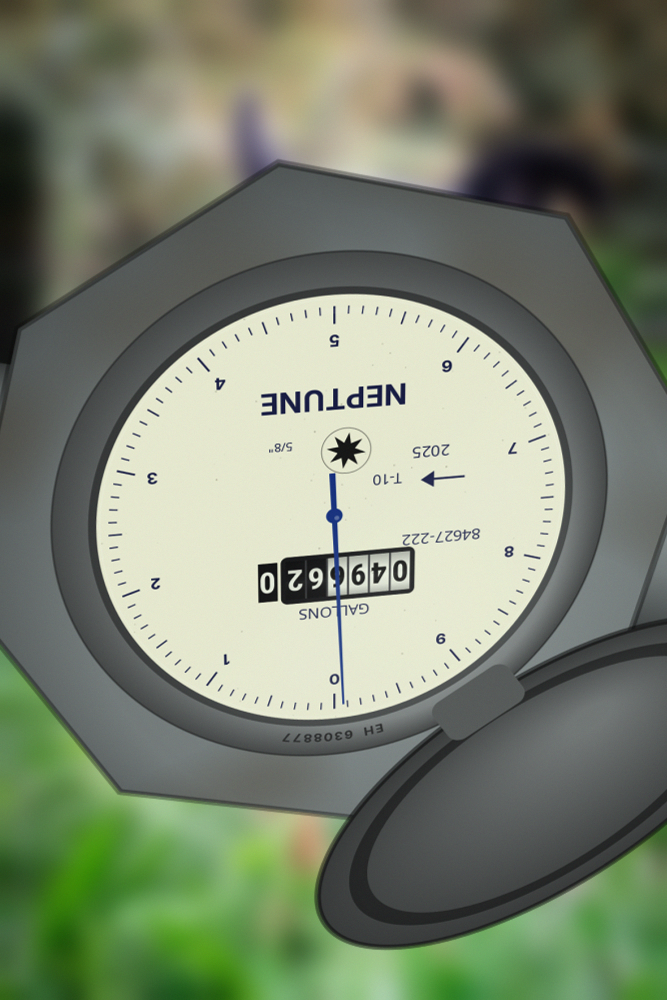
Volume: {"value": 496619.9, "unit": "gal"}
